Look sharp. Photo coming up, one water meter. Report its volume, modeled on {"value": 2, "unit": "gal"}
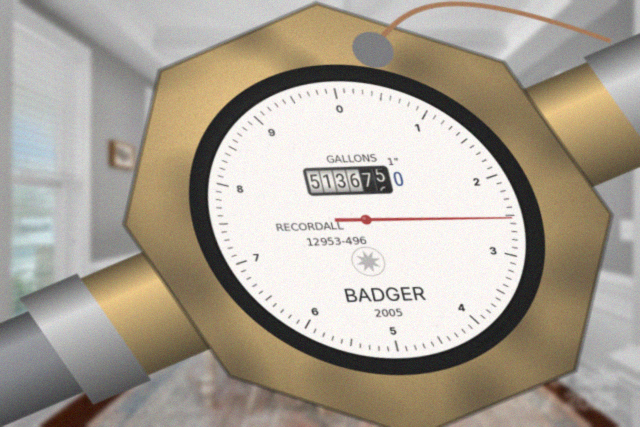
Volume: {"value": 5136752.5, "unit": "gal"}
